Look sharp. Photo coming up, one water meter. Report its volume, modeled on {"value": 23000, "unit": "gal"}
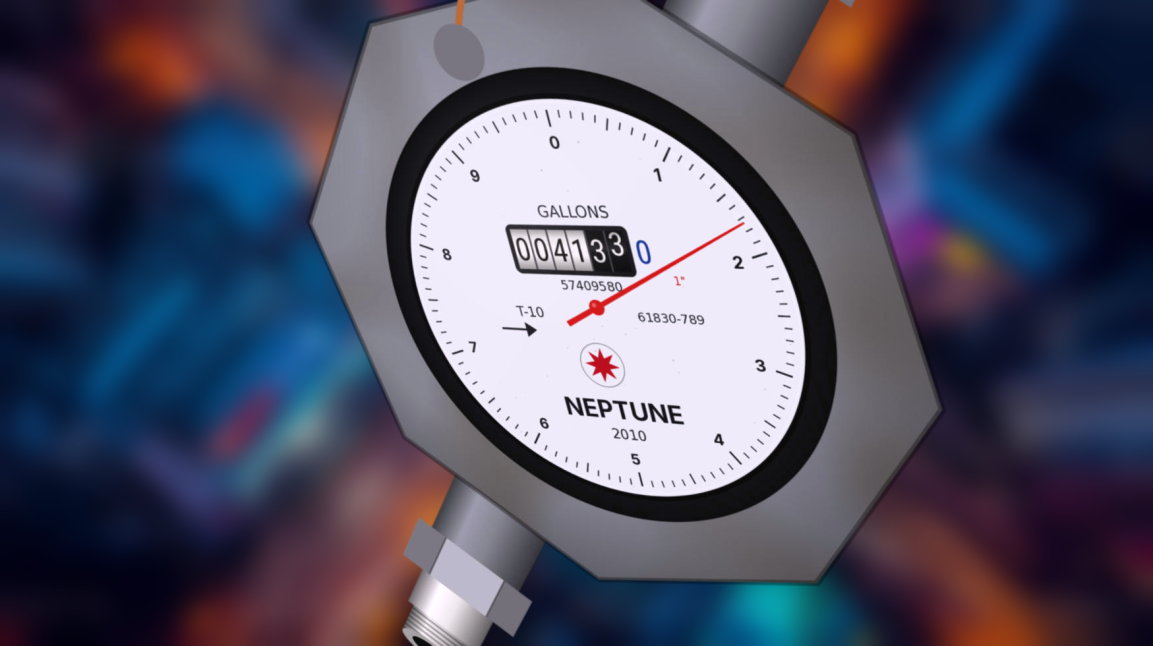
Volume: {"value": 41331.7, "unit": "gal"}
